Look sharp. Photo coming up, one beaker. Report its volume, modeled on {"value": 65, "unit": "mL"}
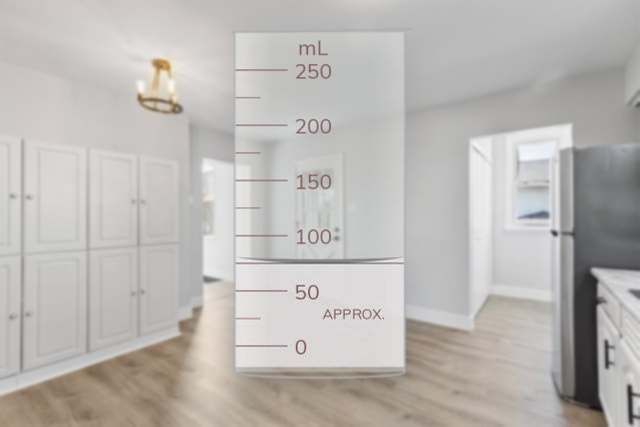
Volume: {"value": 75, "unit": "mL"}
